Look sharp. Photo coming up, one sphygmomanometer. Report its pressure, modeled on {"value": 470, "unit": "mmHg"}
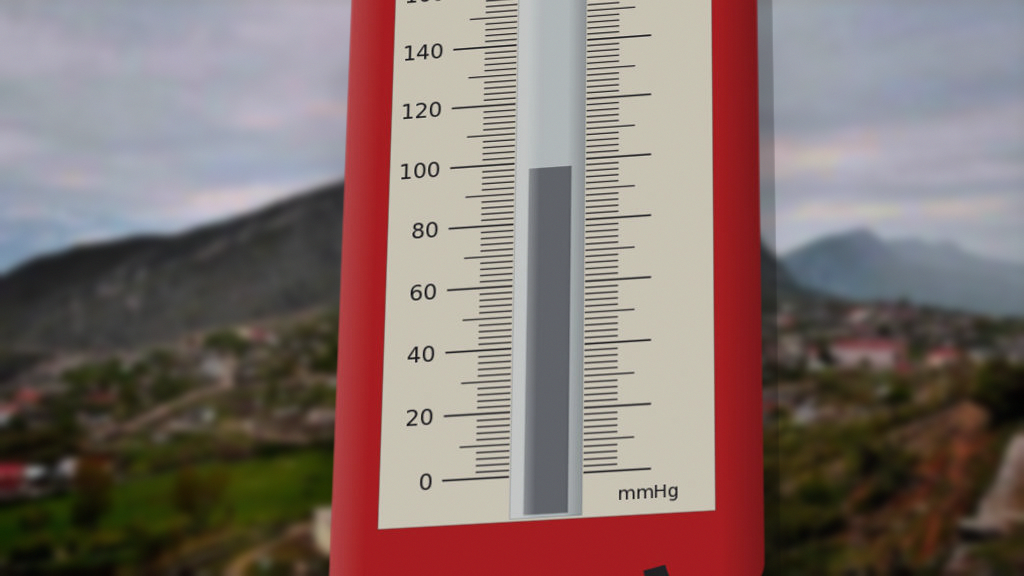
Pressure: {"value": 98, "unit": "mmHg"}
